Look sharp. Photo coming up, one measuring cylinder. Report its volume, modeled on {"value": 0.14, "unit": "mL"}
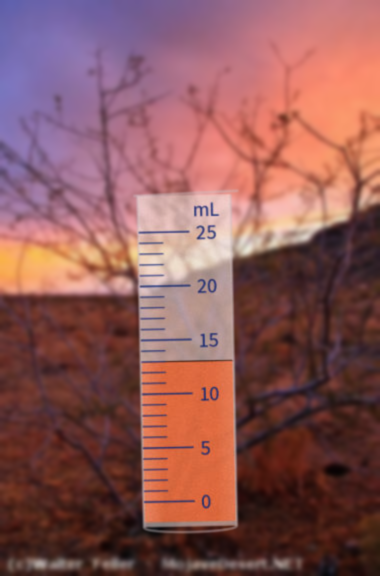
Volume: {"value": 13, "unit": "mL"}
